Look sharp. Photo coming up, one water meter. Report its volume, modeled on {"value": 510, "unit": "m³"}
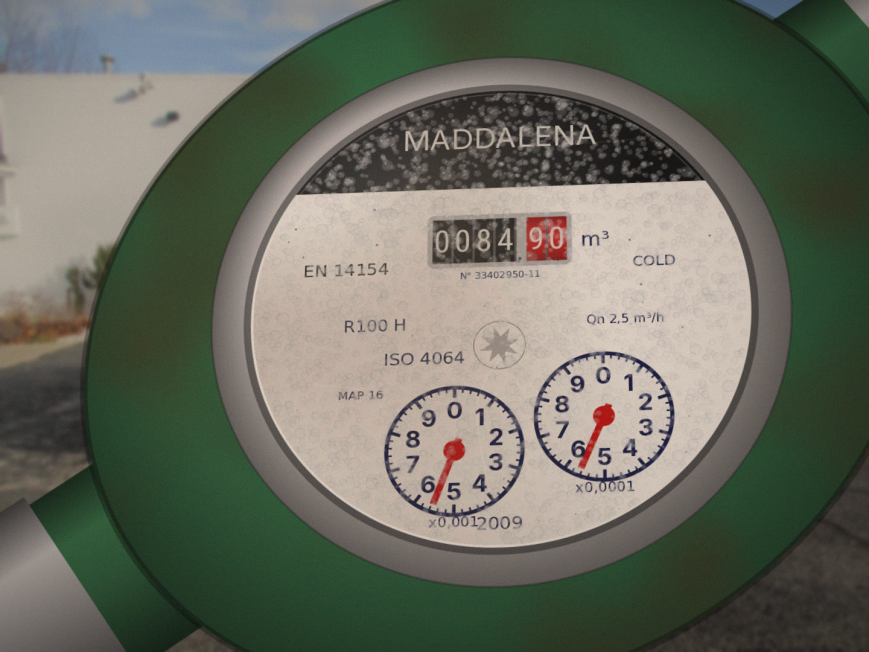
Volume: {"value": 84.9055, "unit": "m³"}
